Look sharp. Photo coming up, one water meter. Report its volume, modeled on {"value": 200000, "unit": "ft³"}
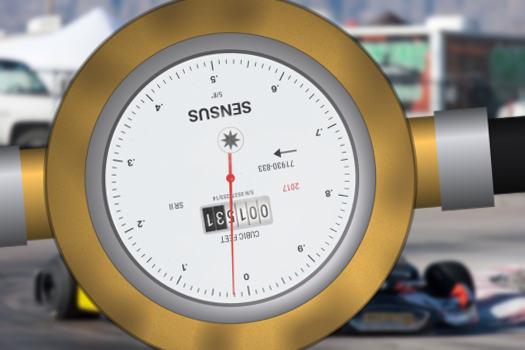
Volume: {"value": 1531.02, "unit": "ft³"}
